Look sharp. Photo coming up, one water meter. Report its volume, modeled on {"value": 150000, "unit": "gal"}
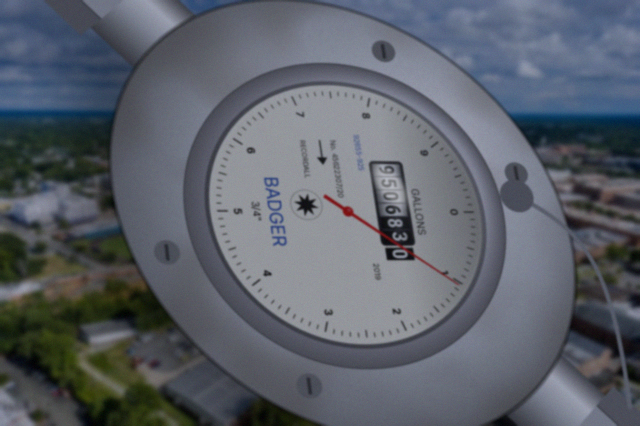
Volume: {"value": 9506831.0, "unit": "gal"}
